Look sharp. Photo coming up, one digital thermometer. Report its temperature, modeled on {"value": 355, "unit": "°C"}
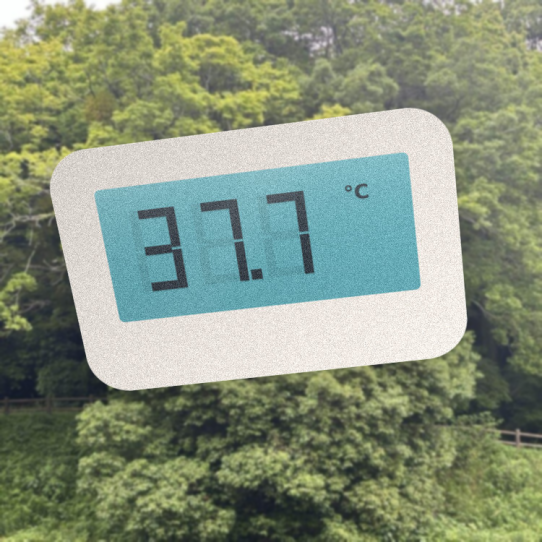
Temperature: {"value": 37.7, "unit": "°C"}
